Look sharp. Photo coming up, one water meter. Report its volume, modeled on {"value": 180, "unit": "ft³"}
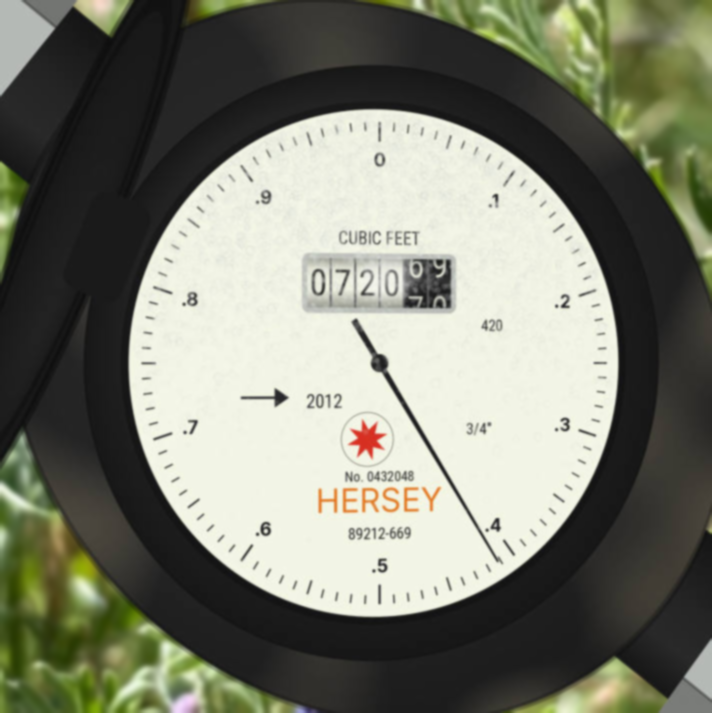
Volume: {"value": 72069.41, "unit": "ft³"}
